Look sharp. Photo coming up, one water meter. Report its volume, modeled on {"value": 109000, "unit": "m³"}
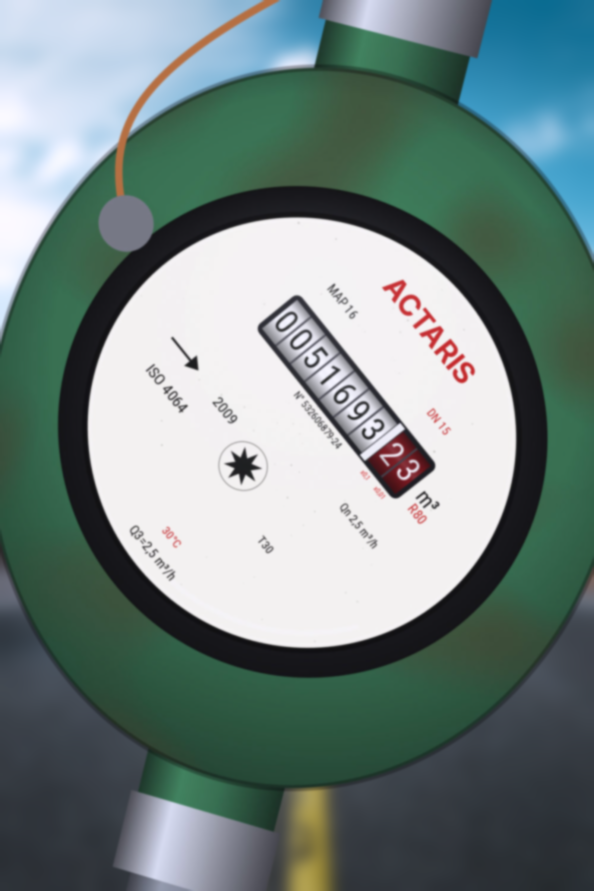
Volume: {"value": 51693.23, "unit": "m³"}
